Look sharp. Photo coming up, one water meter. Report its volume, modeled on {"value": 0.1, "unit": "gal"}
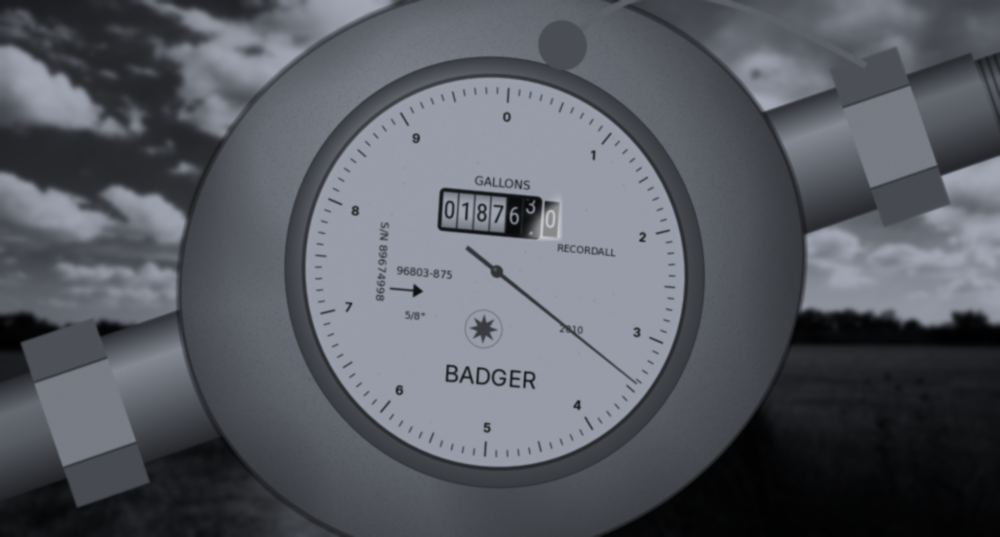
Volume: {"value": 187633.4, "unit": "gal"}
